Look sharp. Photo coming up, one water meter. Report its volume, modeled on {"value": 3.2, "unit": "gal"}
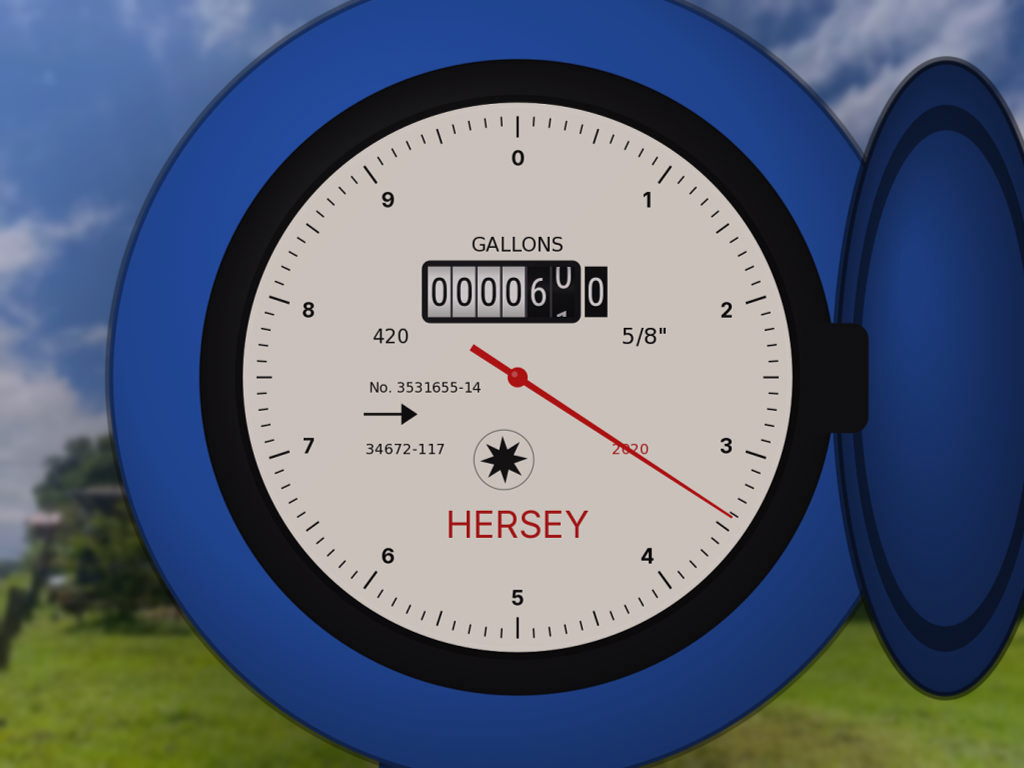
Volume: {"value": 603.4, "unit": "gal"}
